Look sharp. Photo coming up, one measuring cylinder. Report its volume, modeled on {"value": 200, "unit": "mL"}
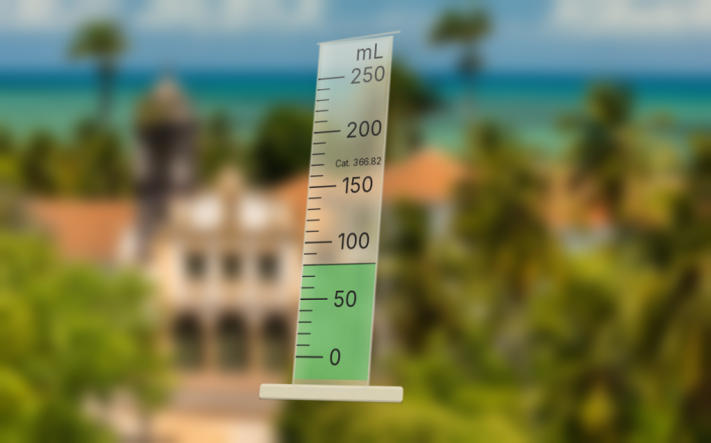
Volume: {"value": 80, "unit": "mL"}
